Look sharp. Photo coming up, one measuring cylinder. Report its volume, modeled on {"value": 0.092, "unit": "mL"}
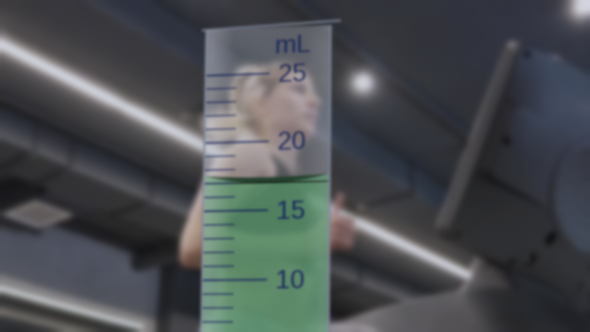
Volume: {"value": 17, "unit": "mL"}
